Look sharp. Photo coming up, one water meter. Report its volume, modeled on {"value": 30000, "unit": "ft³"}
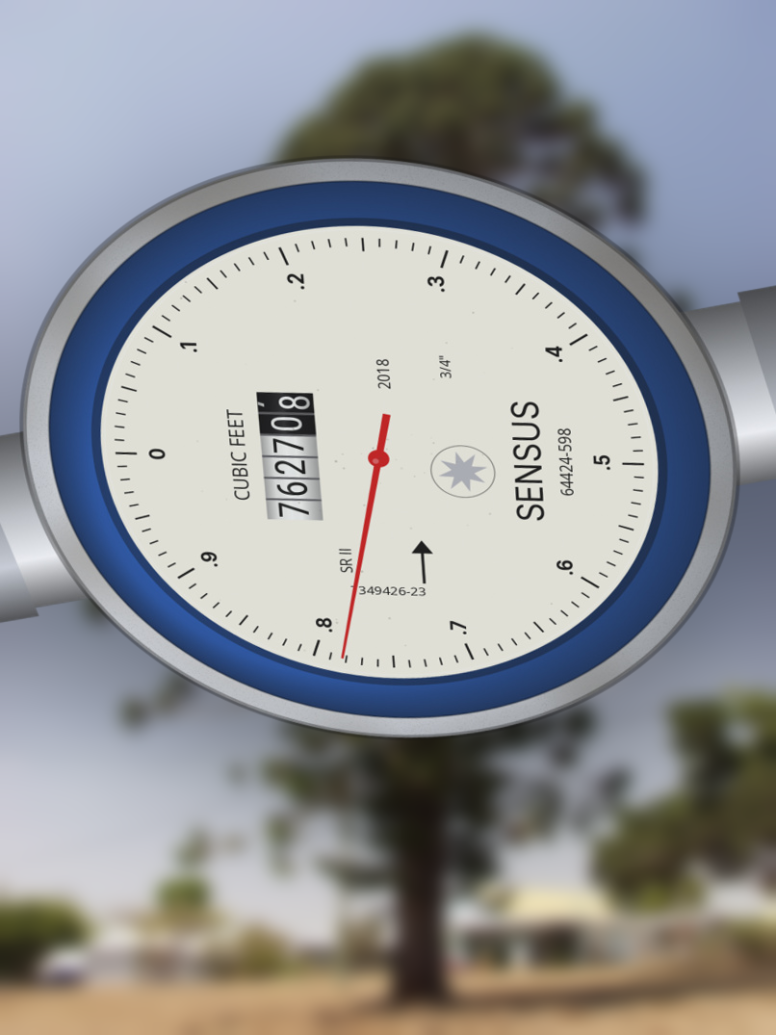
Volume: {"value": 762707.78, "unit": "ft³"}
